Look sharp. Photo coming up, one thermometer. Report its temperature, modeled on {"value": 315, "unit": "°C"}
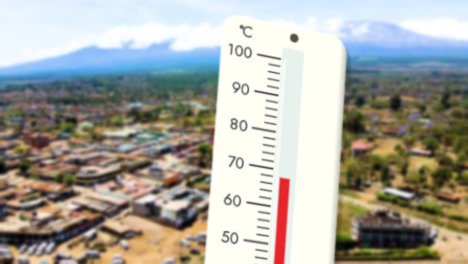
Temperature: {"value": 68, "unit": "°C"}
